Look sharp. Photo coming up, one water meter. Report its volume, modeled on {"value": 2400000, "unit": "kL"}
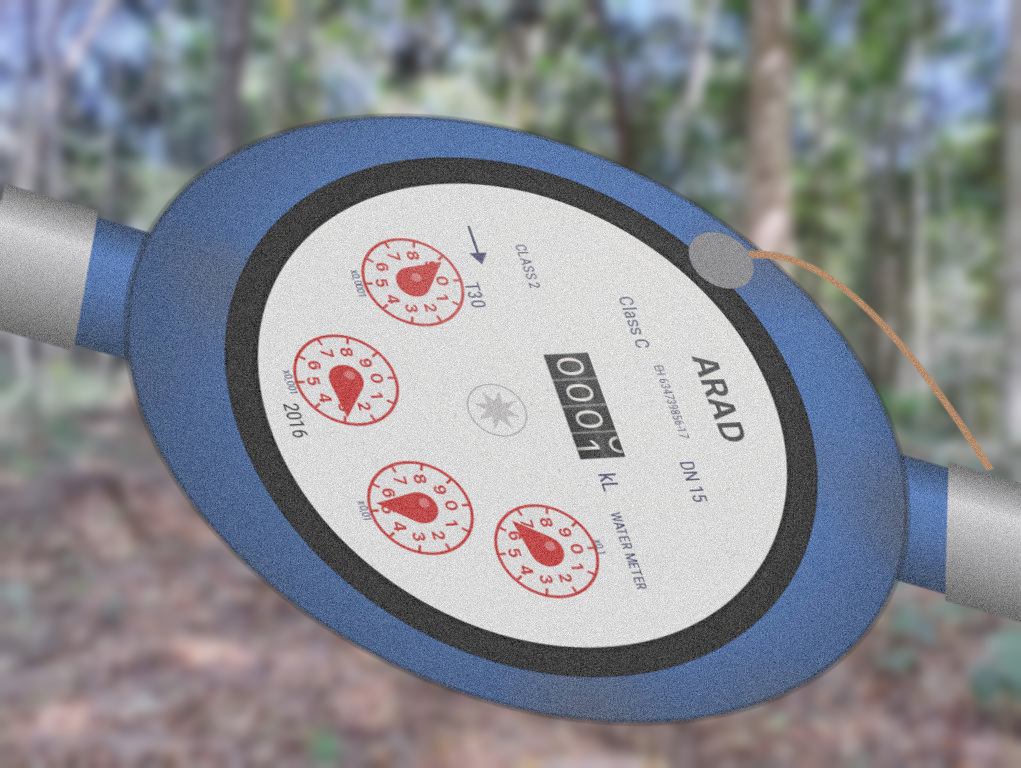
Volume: {"value": 0.6529, "unit": "kL"}
